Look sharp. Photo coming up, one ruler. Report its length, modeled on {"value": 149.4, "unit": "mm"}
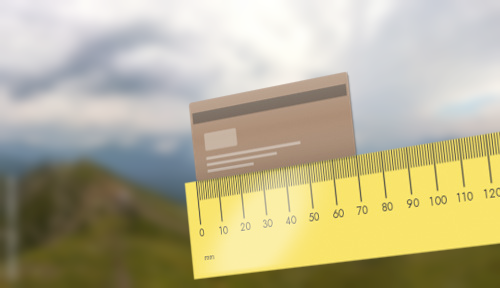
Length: {"value": 70, "unit": "mm"}
